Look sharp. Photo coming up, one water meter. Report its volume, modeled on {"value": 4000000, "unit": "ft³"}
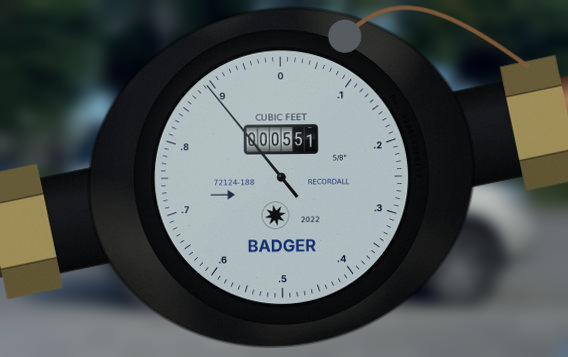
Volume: {"value": 550.89, "unit": "ft³"}
